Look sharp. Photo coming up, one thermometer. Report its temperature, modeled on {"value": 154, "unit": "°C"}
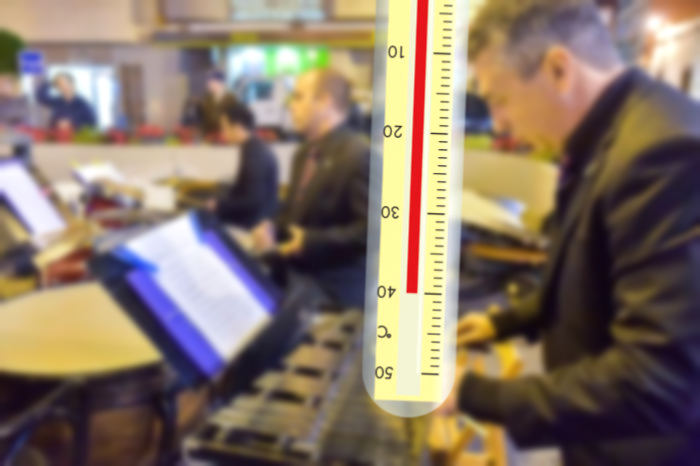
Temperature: {"value": 40, "unit": "°C"}
